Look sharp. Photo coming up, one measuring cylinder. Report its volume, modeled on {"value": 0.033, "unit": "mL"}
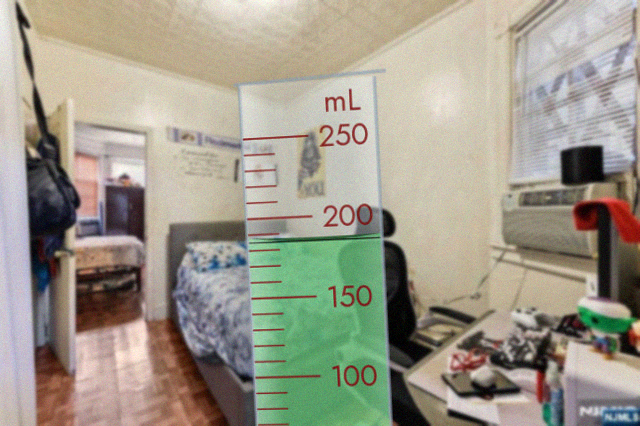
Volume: {"value": 185, "unit": "mL"}
